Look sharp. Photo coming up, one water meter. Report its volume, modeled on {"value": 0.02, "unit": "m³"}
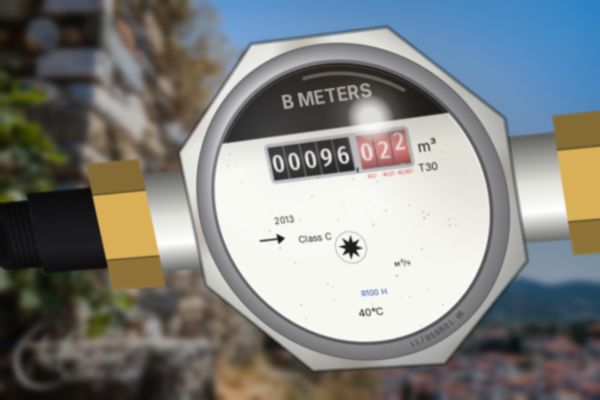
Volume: {"value": 96.022, "unit": "m³"}
